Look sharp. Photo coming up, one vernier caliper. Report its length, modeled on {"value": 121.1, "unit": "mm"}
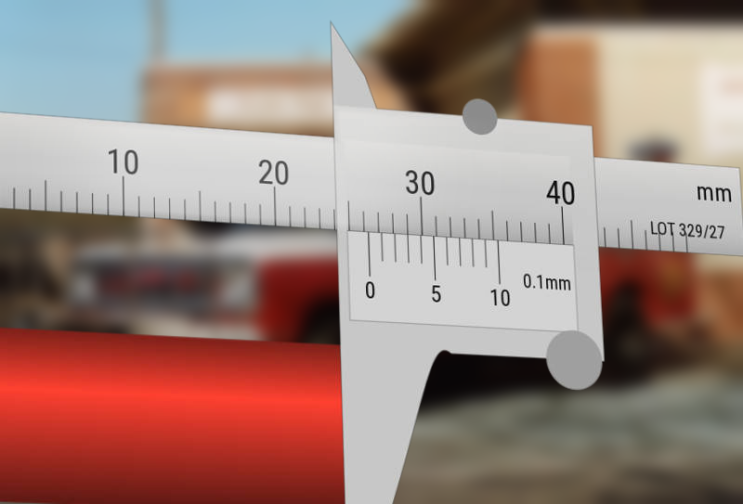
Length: {"value": 26.3, "unit": "mm"}
